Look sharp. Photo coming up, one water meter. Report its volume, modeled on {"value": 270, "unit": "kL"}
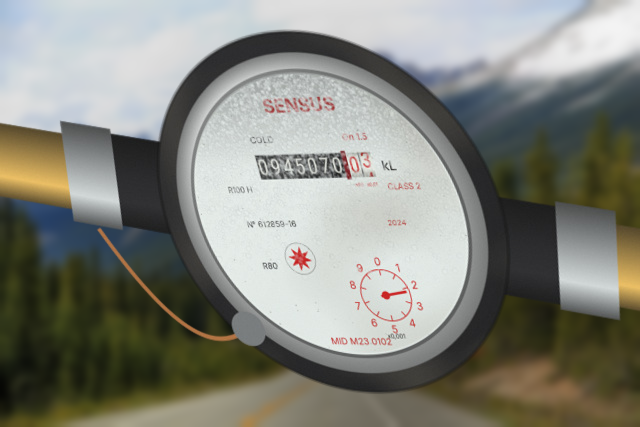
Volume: {"value": 945070.032, "unit": "kL"}
